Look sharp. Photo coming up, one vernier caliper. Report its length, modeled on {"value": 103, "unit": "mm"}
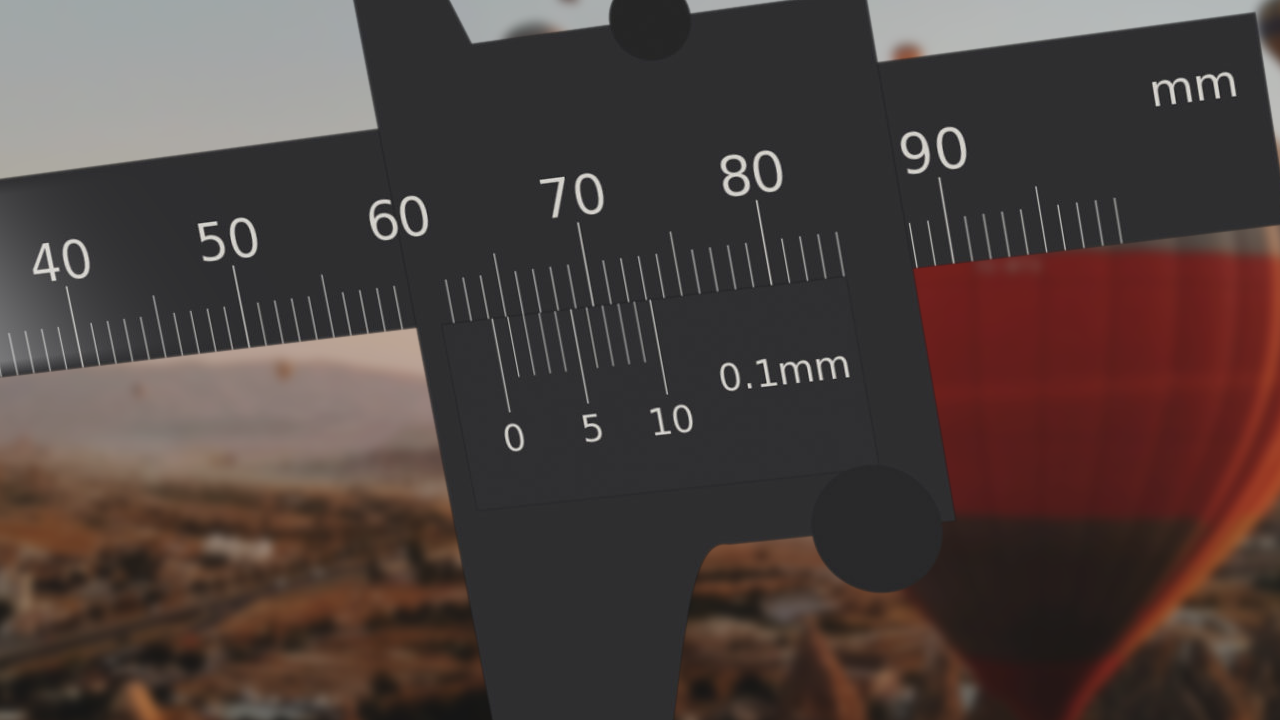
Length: {"value": 64.2, "unit": "mm"}
